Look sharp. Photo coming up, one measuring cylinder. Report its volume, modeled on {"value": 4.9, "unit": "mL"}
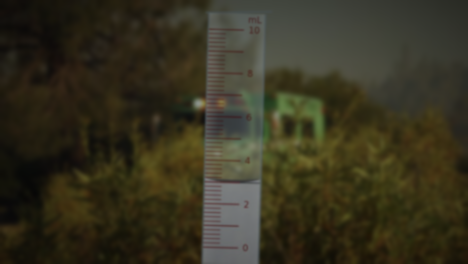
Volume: {"value": 3, "unit": "mL"}
